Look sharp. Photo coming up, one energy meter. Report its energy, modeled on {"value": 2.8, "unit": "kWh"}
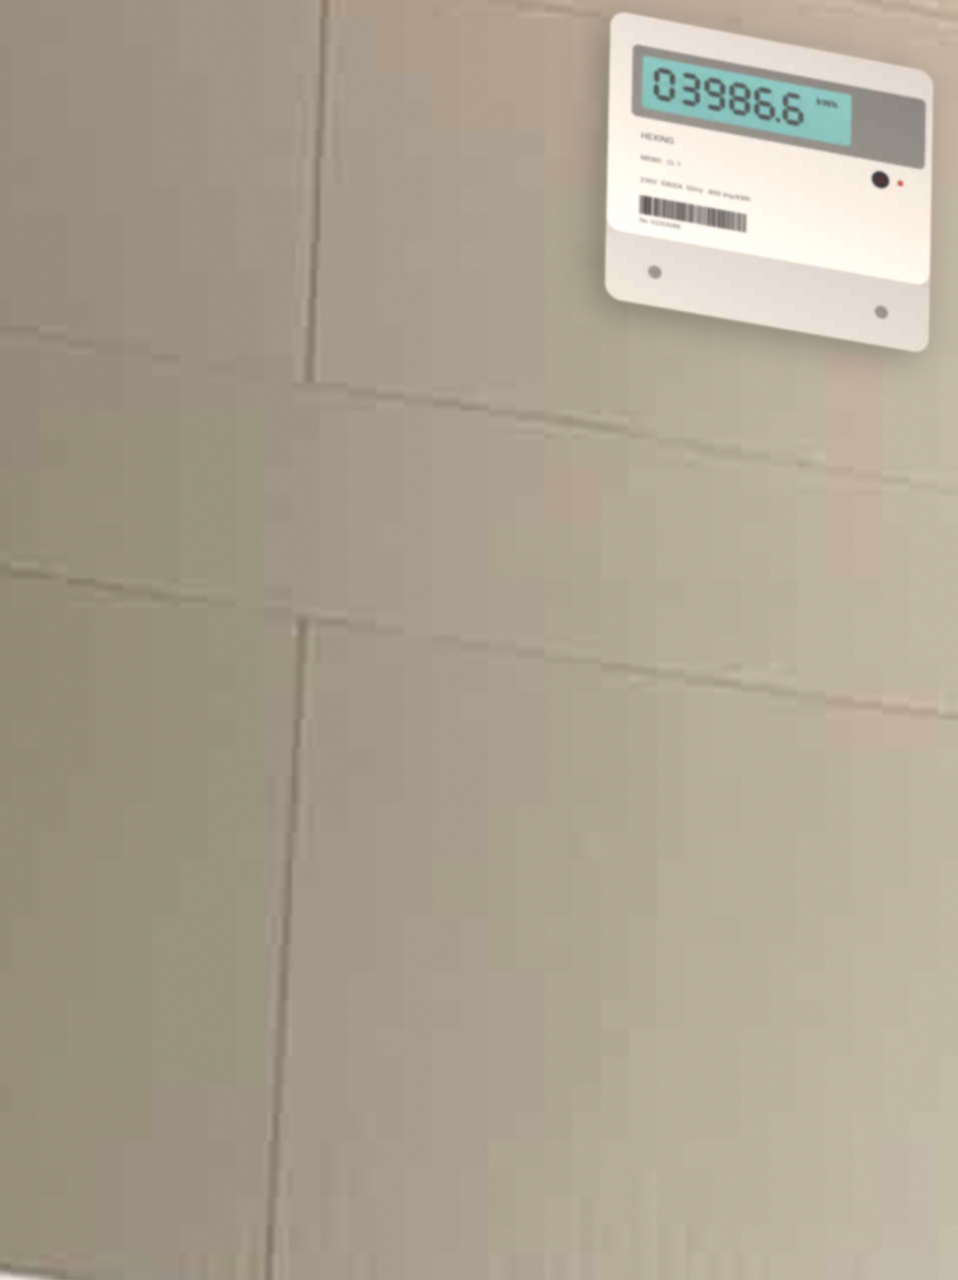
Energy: {"value": 3986.6, "unit": "kWh"}
